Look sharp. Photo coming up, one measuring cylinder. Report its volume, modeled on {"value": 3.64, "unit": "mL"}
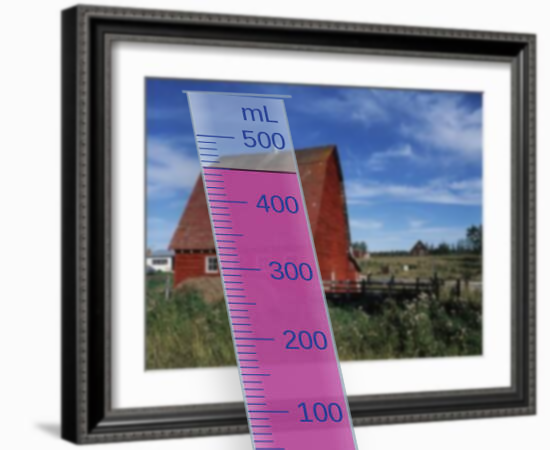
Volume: {"value": 450, "unit": "mL"}
